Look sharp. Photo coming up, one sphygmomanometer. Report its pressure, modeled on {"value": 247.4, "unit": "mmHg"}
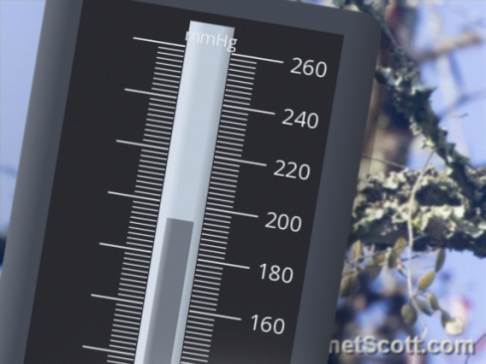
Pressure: {"value": 194, "unit": "mmHg"}
